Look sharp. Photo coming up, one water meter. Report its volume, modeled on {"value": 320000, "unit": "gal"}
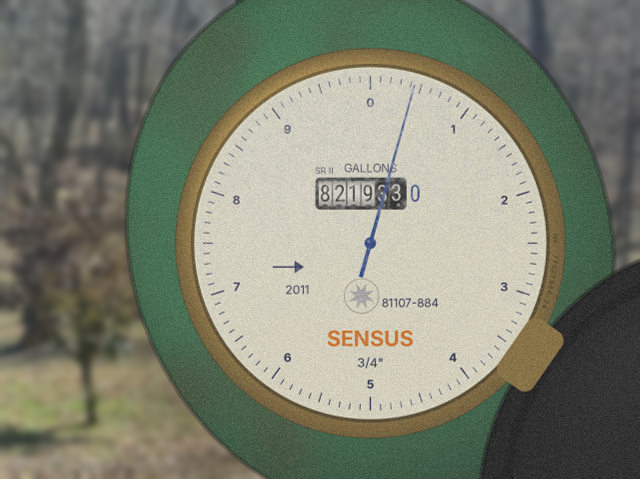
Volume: {"value": 8219330.4, "unit": "gal"}
